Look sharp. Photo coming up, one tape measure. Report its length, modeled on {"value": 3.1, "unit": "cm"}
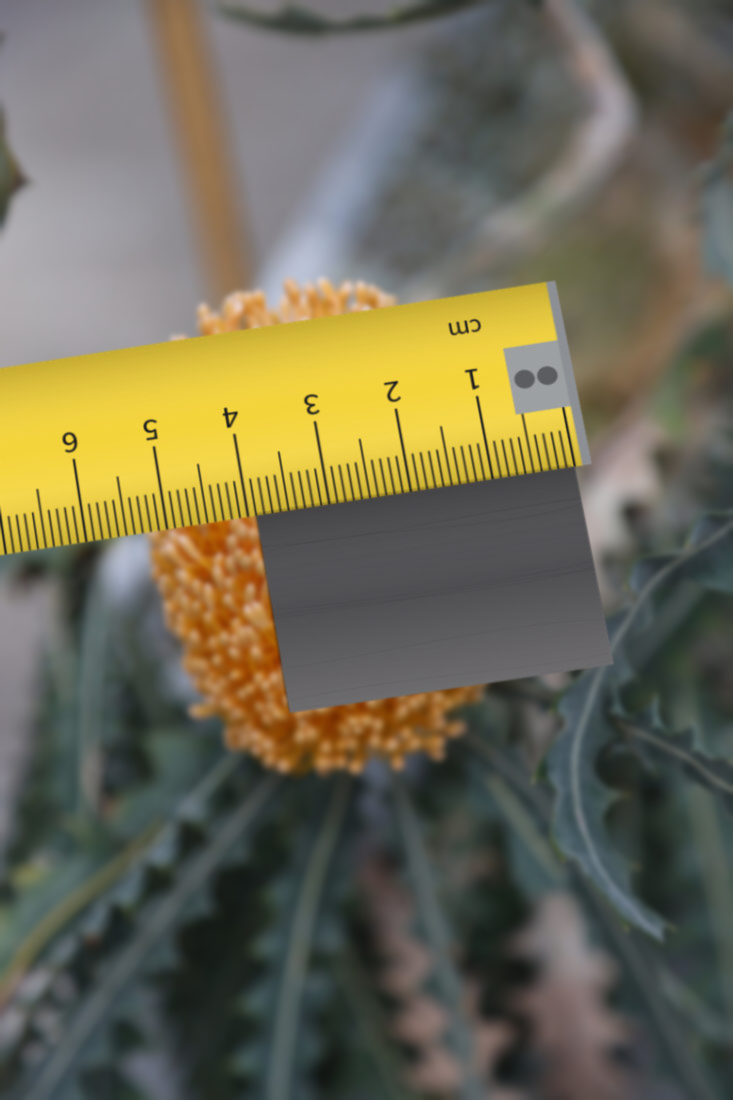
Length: {"value": 3.9, "unit": "cm"}
